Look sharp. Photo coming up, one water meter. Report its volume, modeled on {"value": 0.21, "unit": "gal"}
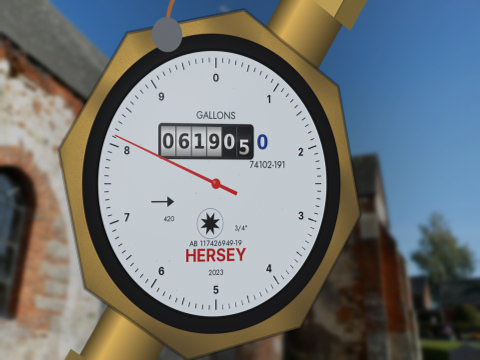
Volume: {"value": 619048.1, "unit": "gal"}
